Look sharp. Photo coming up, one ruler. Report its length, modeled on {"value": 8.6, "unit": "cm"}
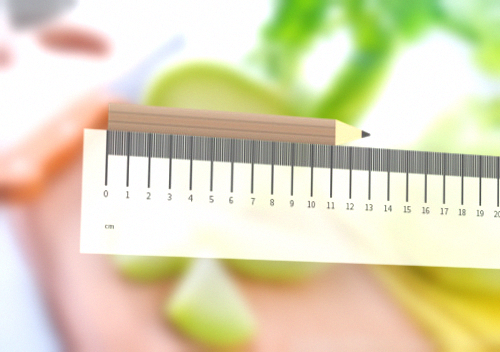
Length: {"value": 13, "unit": "cm"}
